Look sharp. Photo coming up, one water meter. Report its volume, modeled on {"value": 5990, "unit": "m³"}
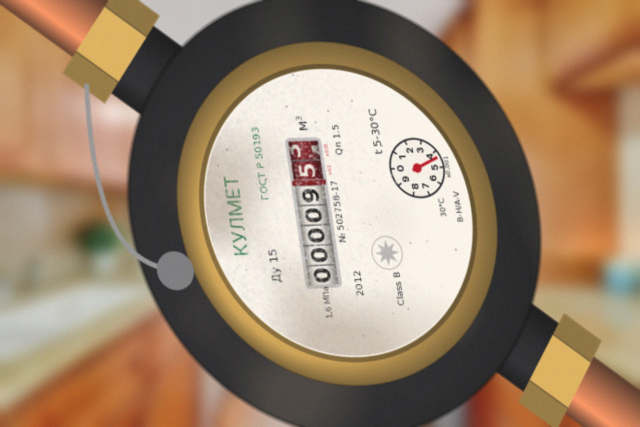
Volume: {"value": 9.534, "unit": "m³"}
